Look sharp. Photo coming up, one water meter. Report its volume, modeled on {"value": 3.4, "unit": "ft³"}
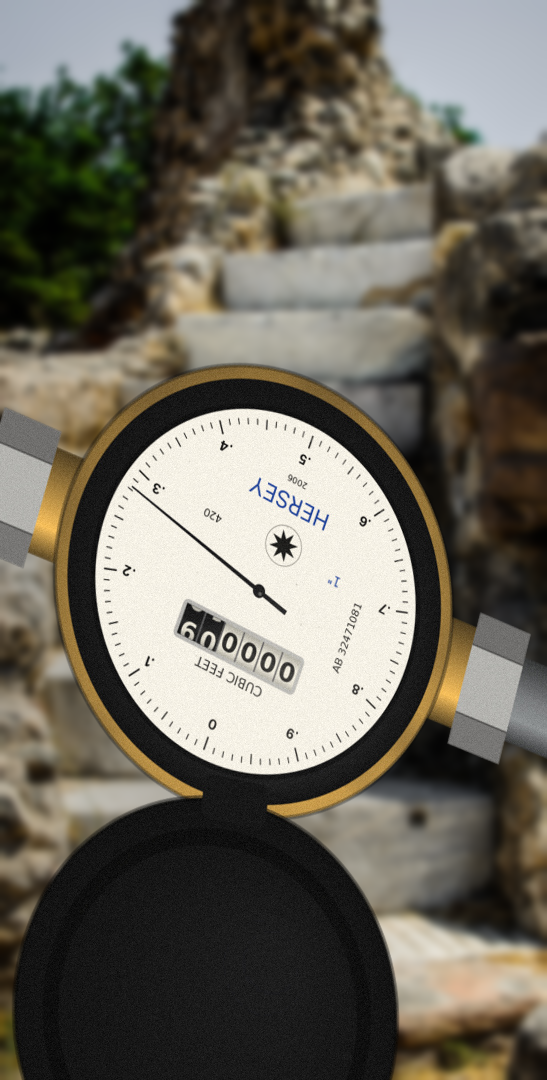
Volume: {"value": 9.28, "unit": "ft³"}
